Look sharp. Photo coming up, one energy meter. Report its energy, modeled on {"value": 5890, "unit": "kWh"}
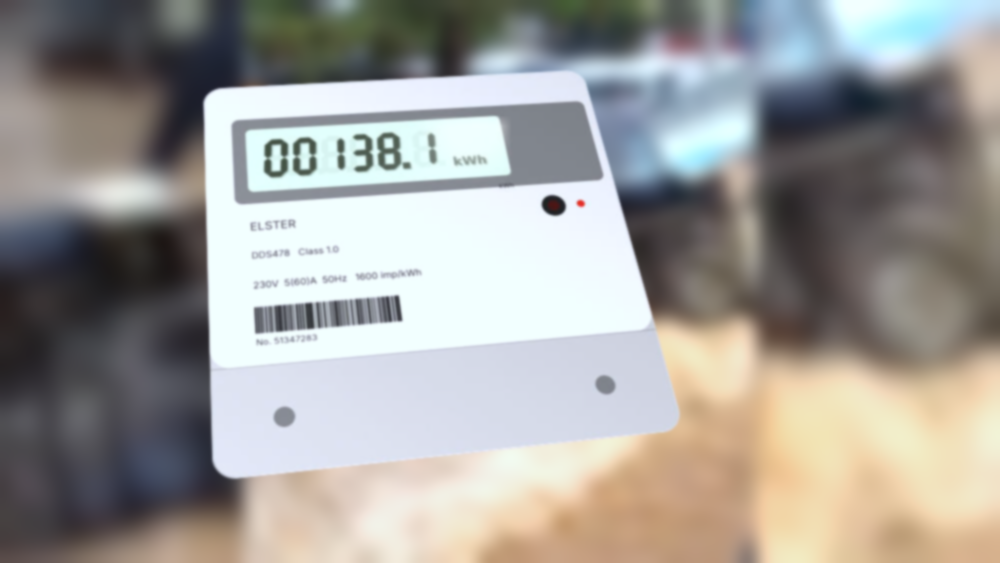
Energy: {"value": 138.1, "unit": "kWh"}
